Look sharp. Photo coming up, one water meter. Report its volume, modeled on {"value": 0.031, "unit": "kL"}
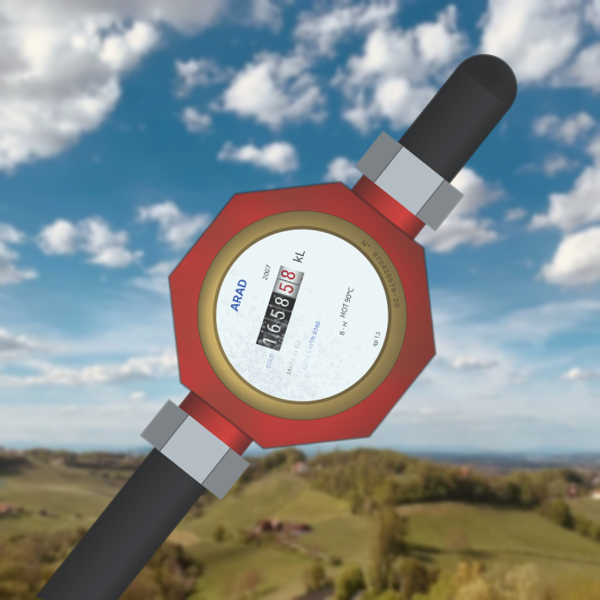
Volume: {"value": 1658.58, "unit": "kL"}
